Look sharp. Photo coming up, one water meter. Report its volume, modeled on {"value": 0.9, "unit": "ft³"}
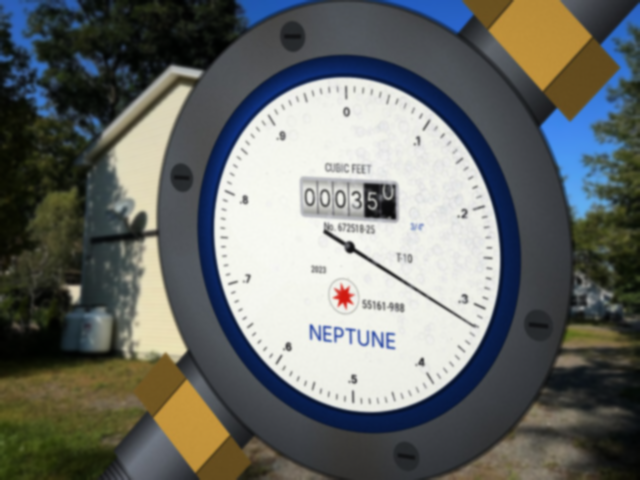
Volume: {"value": 350.32, "unit": "ft³"}
